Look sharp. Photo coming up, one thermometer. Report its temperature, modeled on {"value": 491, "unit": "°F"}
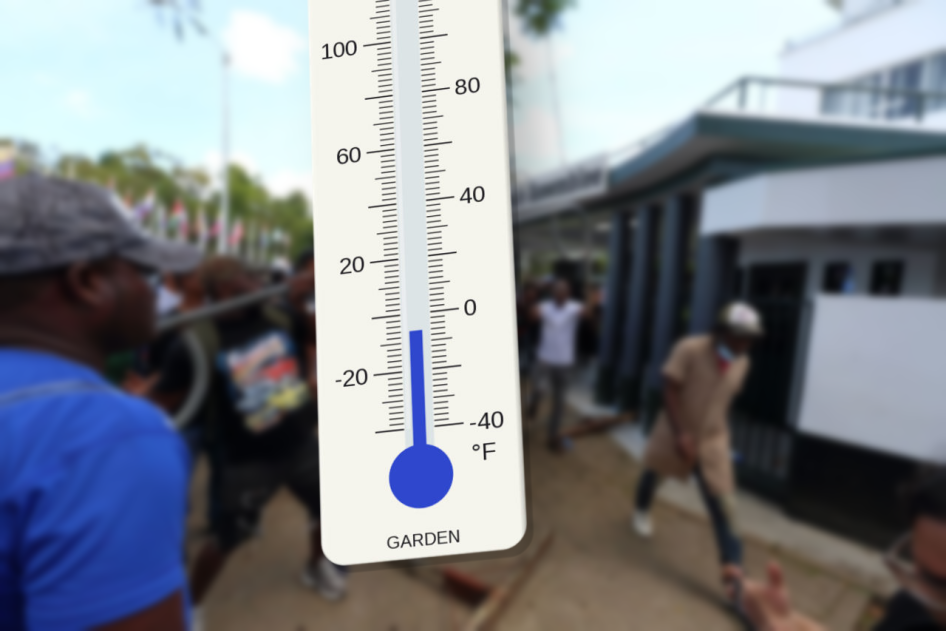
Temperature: {"value": -6, "unit": "°F"}
